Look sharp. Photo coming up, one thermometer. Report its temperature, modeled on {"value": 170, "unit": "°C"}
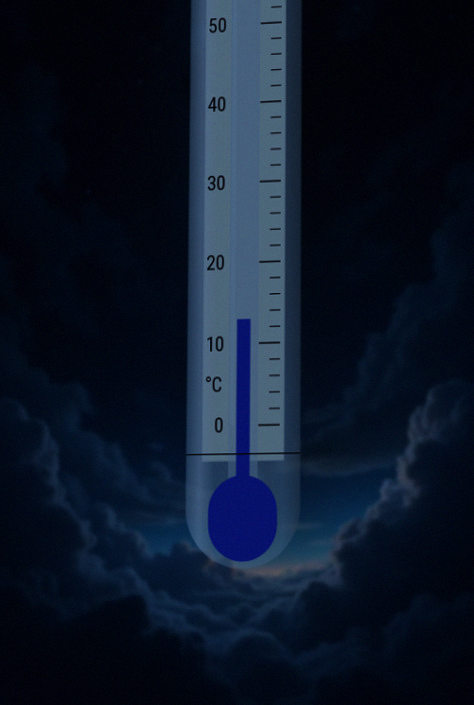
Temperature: {"value": 13, "unit": "°C"}
